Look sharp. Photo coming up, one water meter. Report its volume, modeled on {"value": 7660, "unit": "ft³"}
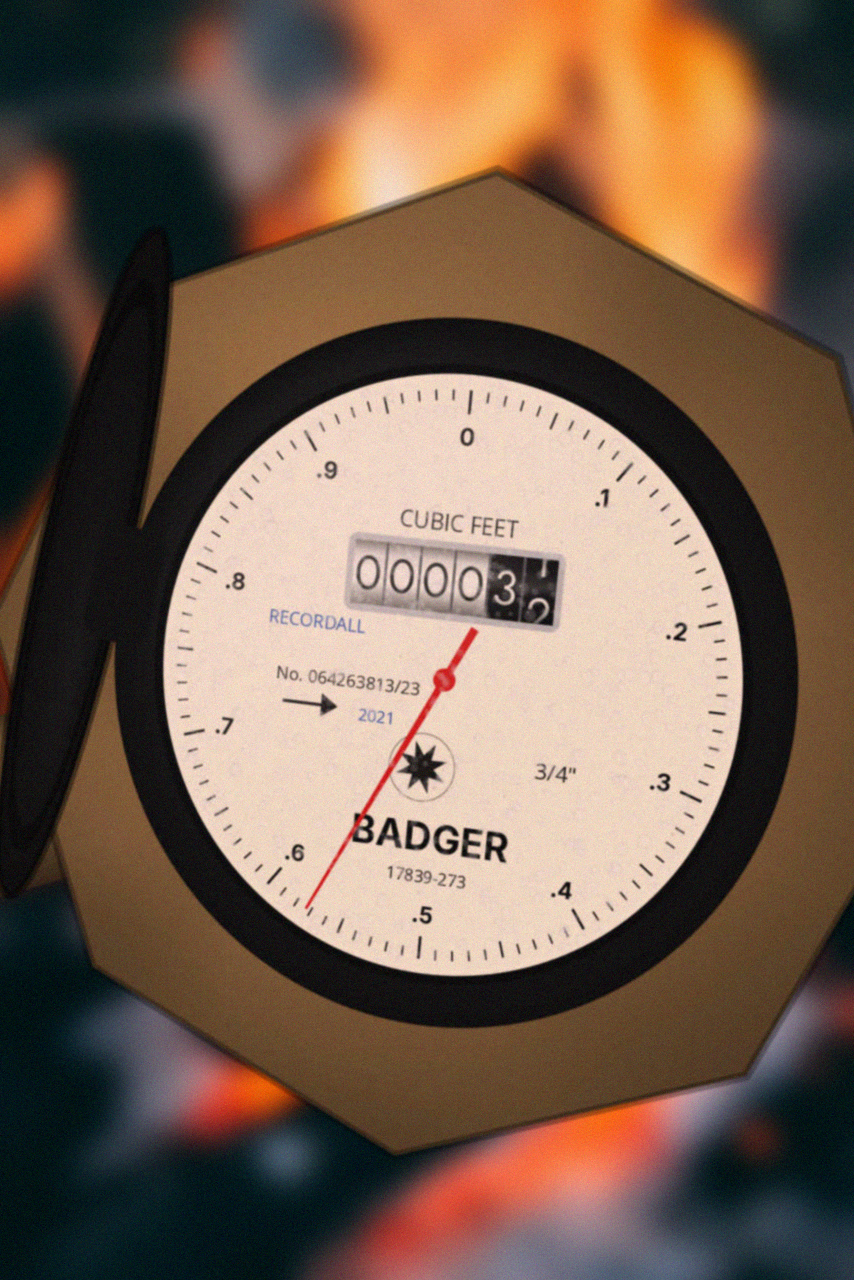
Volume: {"value": 31.57, "unit": "ft³"}
